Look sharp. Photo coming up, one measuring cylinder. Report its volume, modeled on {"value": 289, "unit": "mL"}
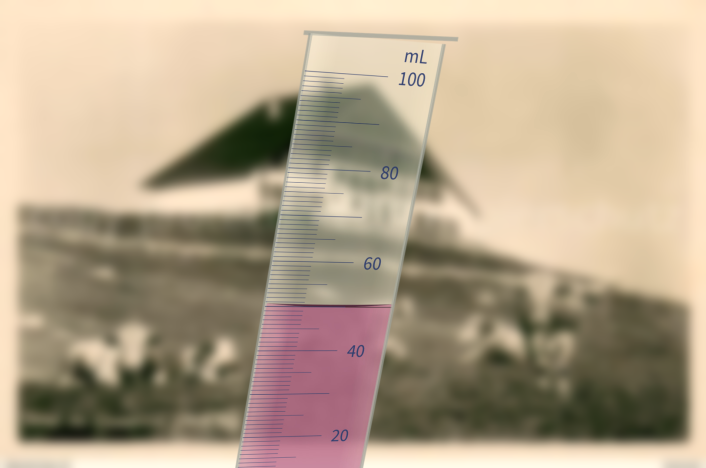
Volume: {"value": 50, "unit": "mL"}
